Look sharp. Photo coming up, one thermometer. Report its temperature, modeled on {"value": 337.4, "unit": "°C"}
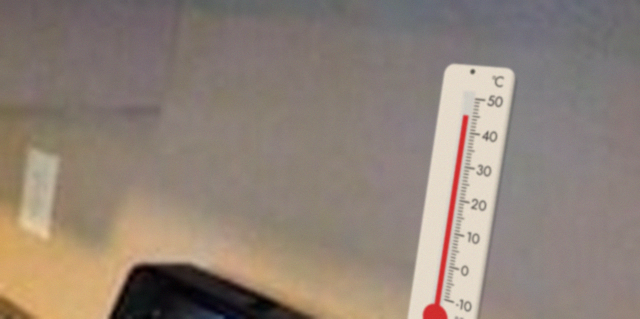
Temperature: {"value": 45, "unit": "°C"}
